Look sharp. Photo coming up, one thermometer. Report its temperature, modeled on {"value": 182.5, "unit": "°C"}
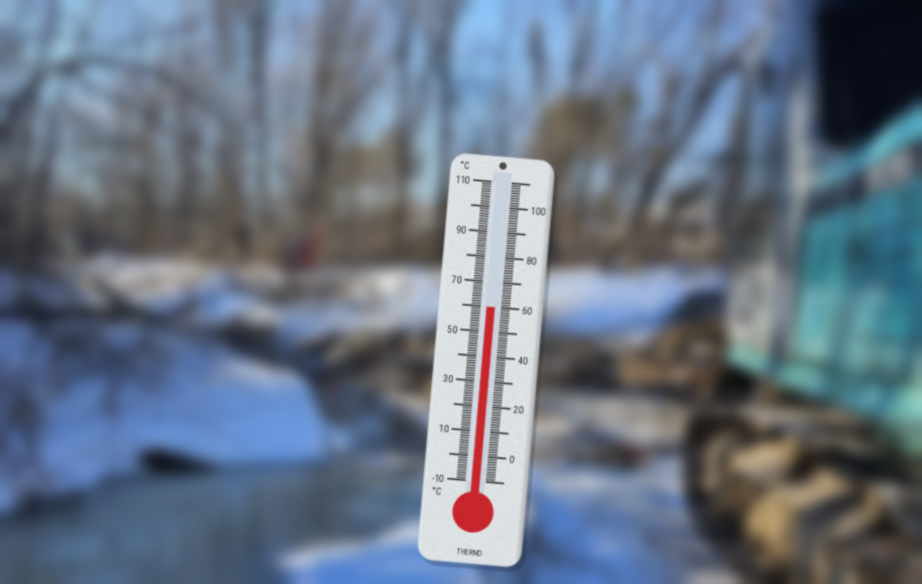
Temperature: {"value": 60, "unit": "°C"}
